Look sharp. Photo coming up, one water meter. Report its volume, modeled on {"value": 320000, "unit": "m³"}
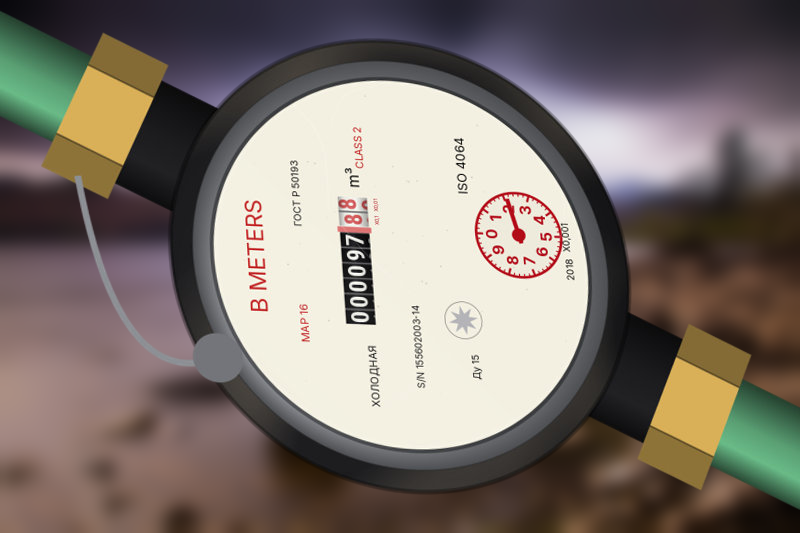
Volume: {"value": 97.882, "unit": "m³"}
